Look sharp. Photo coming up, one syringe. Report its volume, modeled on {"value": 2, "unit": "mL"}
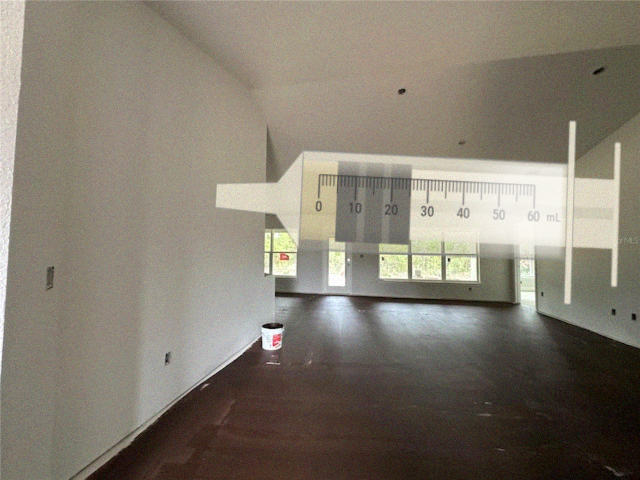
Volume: {"value": 5, "unit": "mL"}
